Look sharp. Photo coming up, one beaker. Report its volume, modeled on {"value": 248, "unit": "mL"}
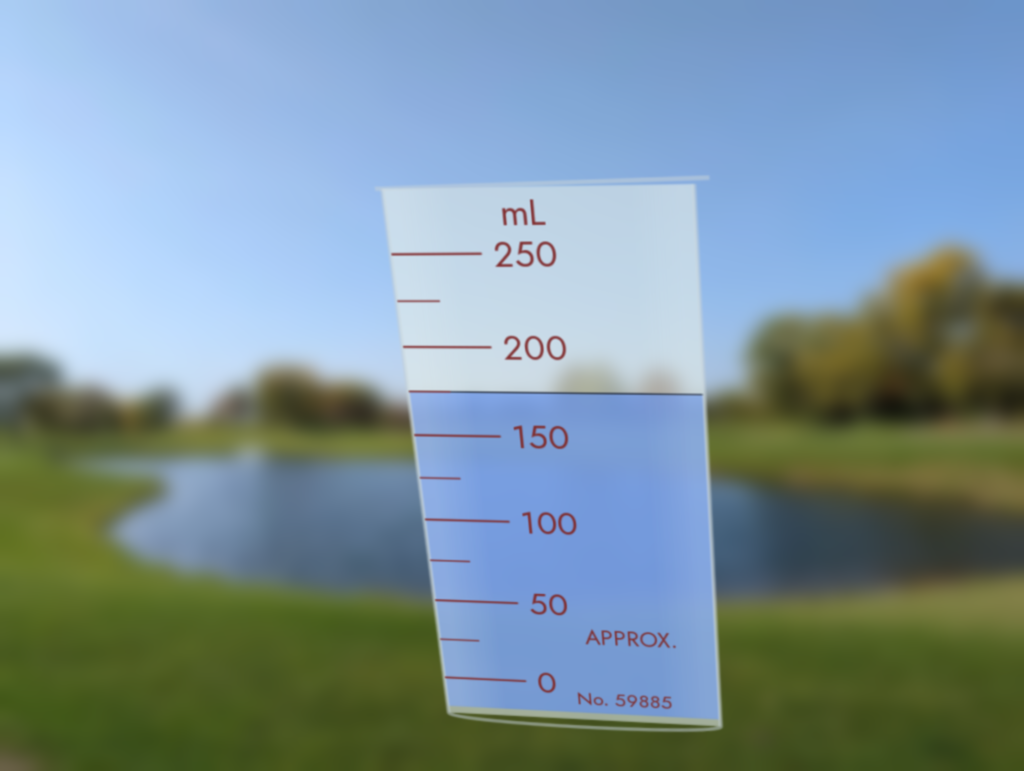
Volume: {"value": 175, "unit": "mL"}
